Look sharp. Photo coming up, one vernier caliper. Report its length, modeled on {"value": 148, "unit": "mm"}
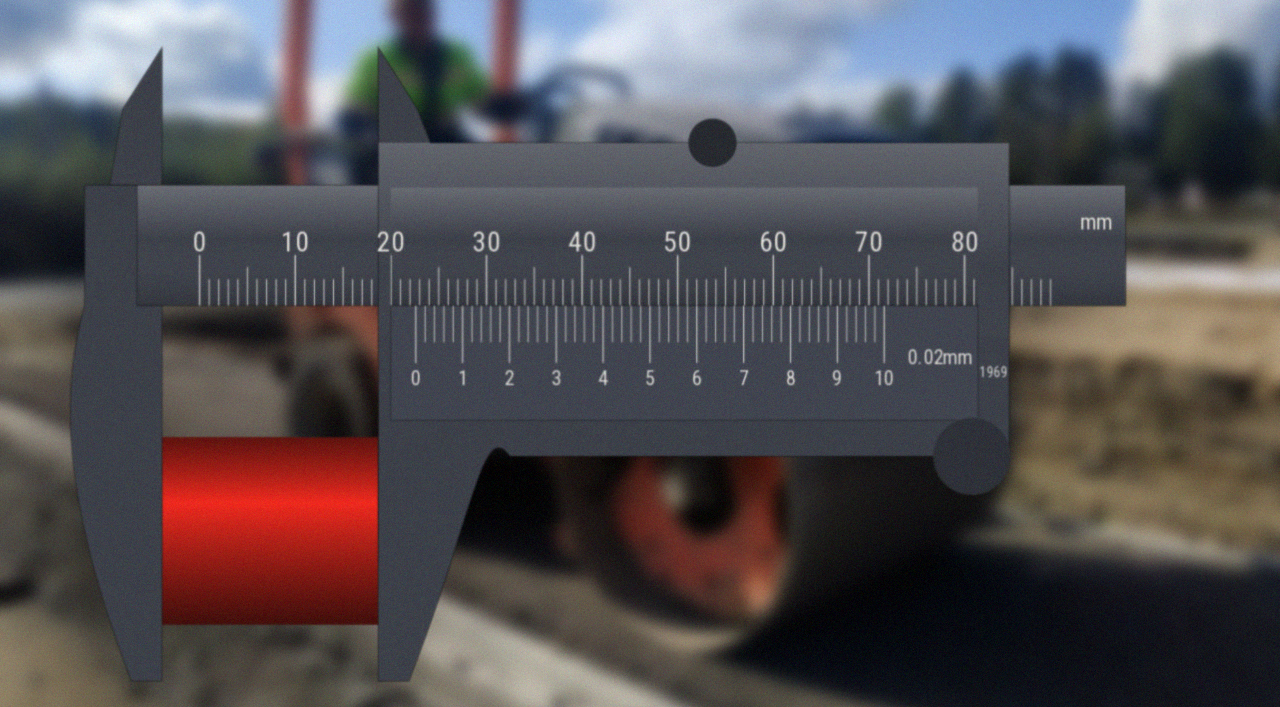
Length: {"value": 22.6, "unit": "mm"}
